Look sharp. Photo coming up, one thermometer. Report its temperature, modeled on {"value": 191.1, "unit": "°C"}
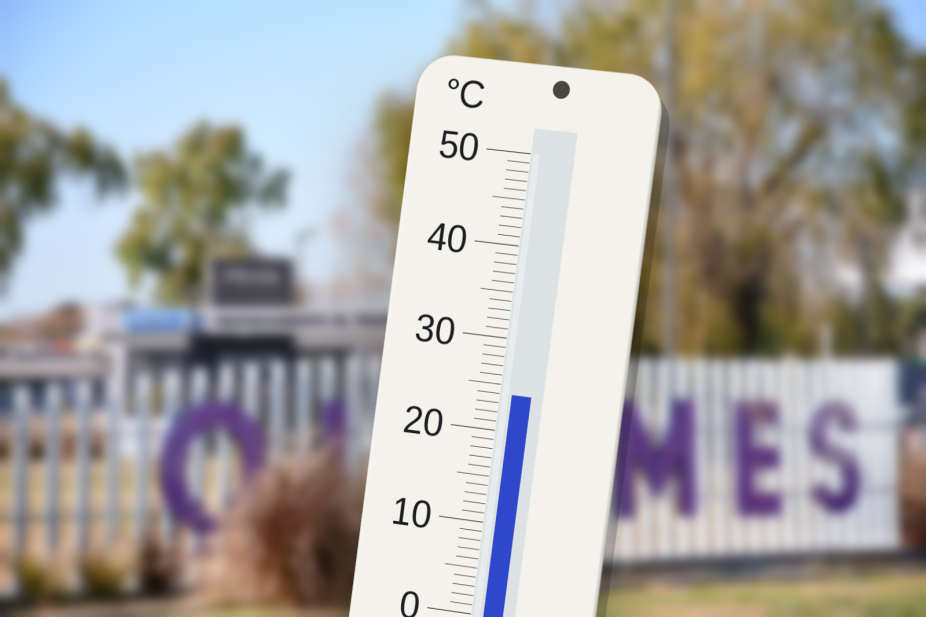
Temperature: {"value": 24, "unit": "°C"}
